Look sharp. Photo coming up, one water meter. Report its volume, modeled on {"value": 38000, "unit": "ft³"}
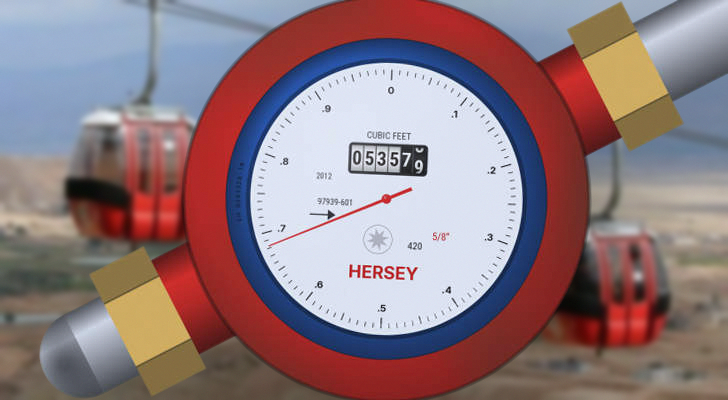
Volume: {"value": 53578.68, "unit": "ft³"}
